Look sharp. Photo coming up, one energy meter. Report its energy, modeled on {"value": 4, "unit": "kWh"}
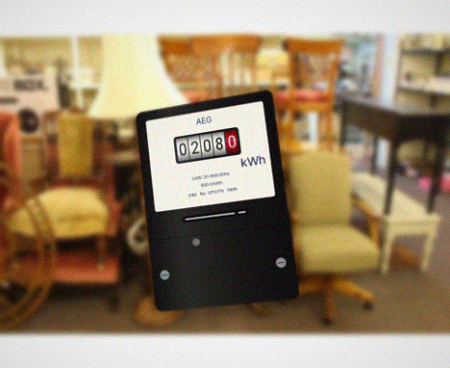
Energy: {"value": 208.0, "unit": "kWh"}
